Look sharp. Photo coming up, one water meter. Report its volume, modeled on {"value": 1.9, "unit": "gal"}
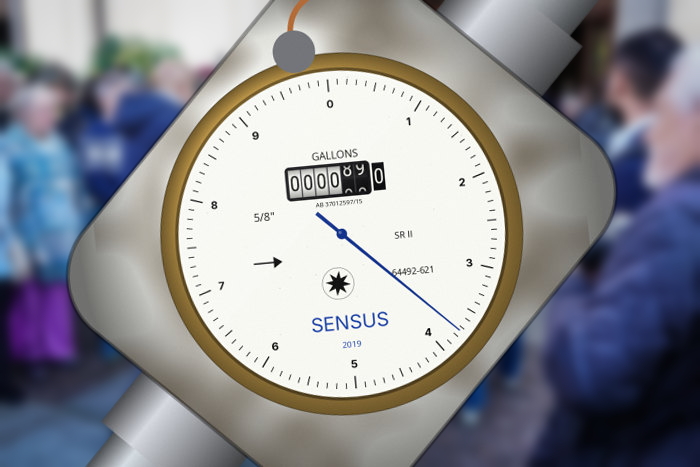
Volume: {"value": 893.7, "unit": "gal"}
